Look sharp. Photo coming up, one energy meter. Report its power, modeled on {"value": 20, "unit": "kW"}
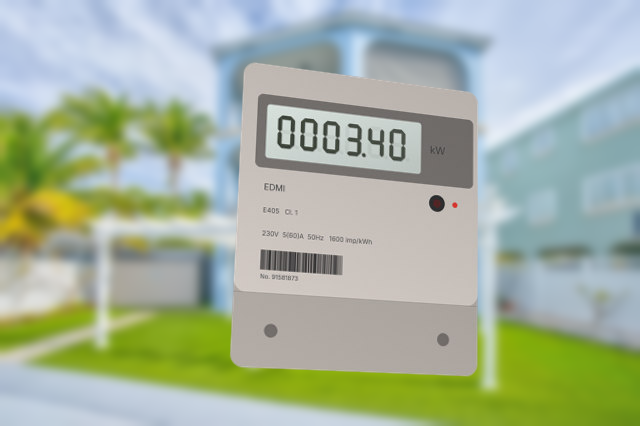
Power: {"value": 3.40, "unit": "kW"}
